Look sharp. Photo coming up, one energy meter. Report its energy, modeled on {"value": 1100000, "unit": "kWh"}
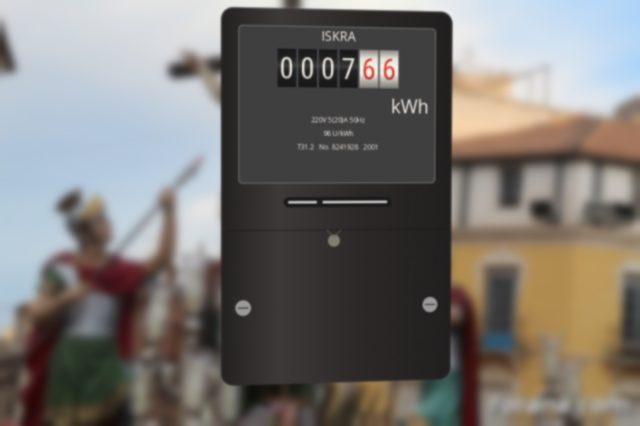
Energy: {"value": 7.66, "unit": "kWh"}
